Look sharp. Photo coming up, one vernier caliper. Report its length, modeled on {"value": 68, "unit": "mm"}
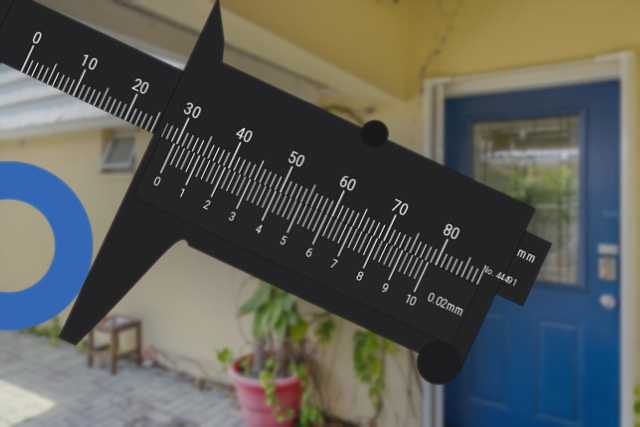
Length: {"value": 29.6, "unit": "mm"}
